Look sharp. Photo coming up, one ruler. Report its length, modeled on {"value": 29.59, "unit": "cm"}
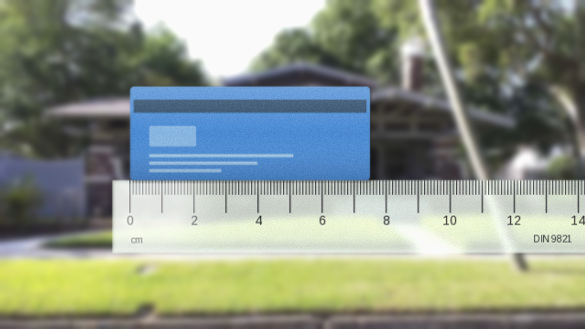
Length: {"value": 7.5, "unit": "cm"}
